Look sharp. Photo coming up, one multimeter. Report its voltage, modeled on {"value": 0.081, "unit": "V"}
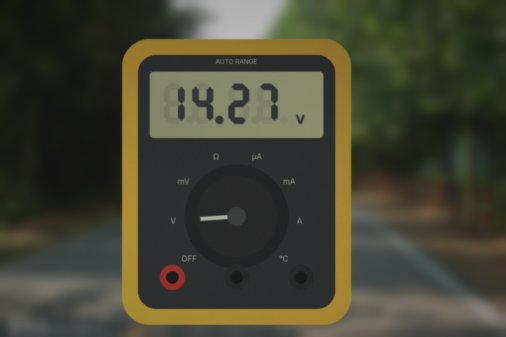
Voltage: {"value": 14.27, "unit": "V"}
